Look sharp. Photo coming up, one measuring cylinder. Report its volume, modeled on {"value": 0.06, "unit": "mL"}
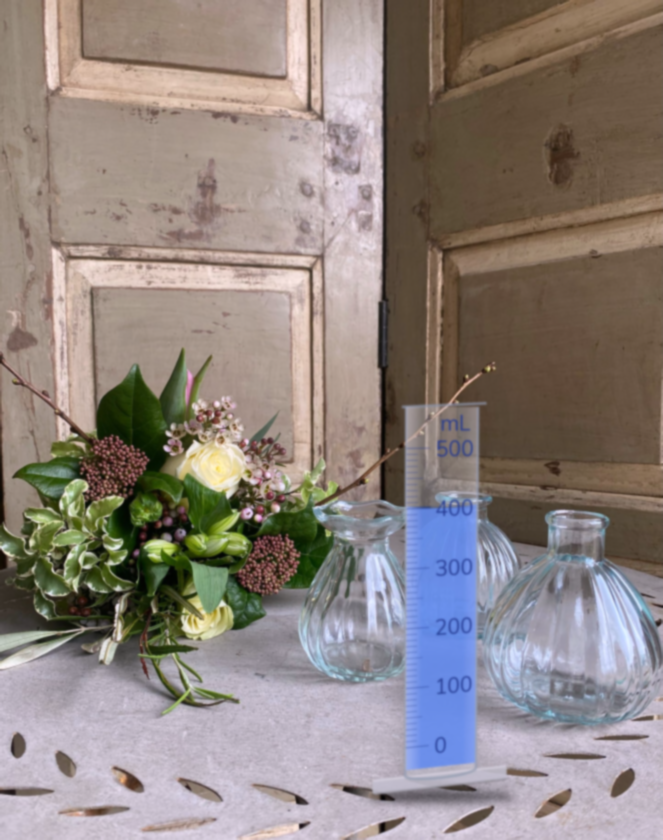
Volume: {"value": 400, "unit": "mL"}
